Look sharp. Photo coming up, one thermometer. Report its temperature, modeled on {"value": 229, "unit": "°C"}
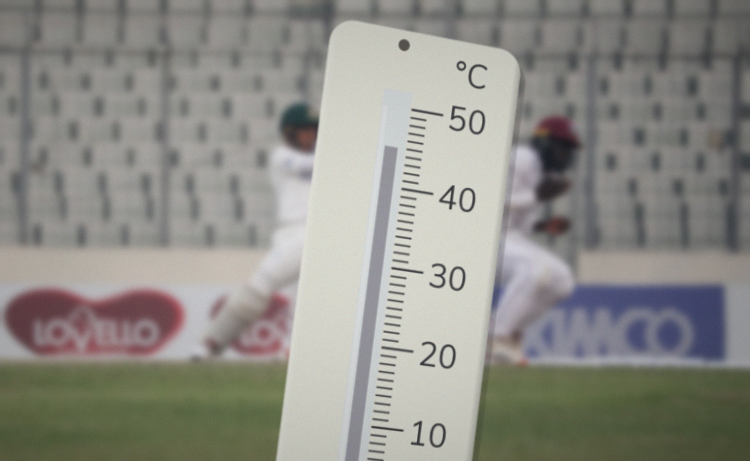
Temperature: {"value": 45, "unit": "°C"}
